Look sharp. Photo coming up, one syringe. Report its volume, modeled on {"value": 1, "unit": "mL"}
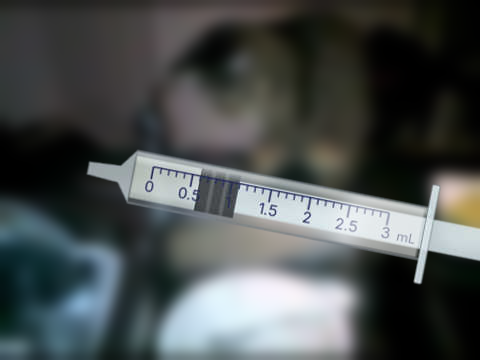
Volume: {"value": 0.6, "unit": "mL"}
